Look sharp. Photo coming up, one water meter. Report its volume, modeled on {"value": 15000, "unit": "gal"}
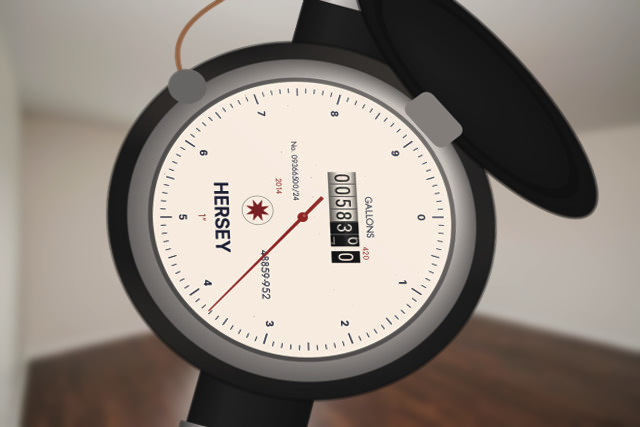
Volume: {"value": 58363.7, "unit": "gal"}
